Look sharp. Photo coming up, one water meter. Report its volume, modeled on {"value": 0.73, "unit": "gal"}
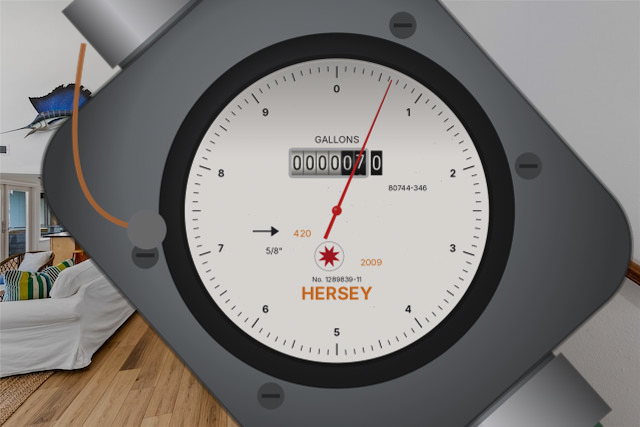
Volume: {"value": 70.6, "unit": "gal"}
